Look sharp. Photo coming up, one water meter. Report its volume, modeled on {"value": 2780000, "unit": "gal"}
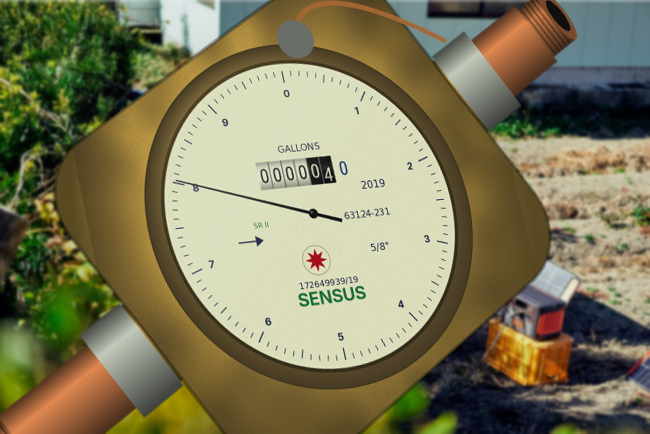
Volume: {"value": 38.0, "unit": "gal"}
